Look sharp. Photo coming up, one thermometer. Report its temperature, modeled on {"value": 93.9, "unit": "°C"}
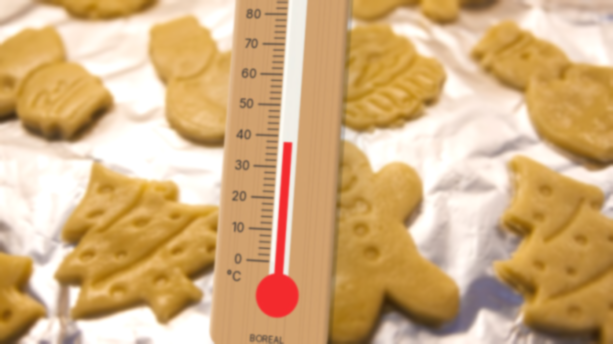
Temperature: {"value": 38, "unit": "°C"}
